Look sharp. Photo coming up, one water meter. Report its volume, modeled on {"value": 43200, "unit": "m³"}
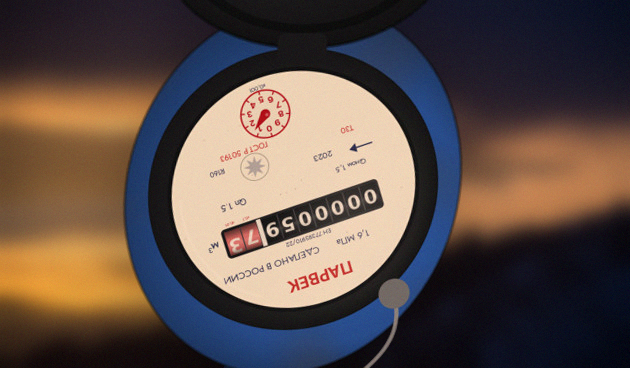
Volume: {"value": 59.731, "unit": "m³"}
